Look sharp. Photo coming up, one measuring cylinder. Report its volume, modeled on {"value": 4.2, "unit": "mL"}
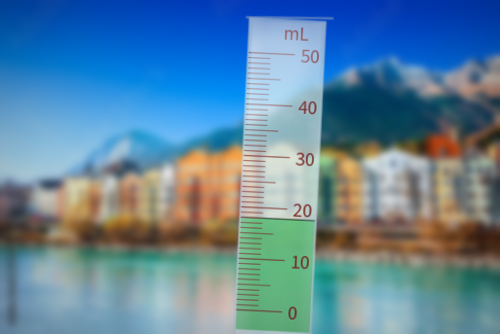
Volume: {"value": 18, "unit": "mL"}
